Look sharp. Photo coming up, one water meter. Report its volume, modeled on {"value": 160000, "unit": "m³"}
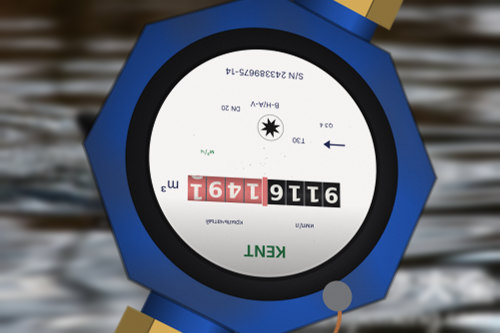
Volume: {"value": 9116.1491, "unit": "m³"}
